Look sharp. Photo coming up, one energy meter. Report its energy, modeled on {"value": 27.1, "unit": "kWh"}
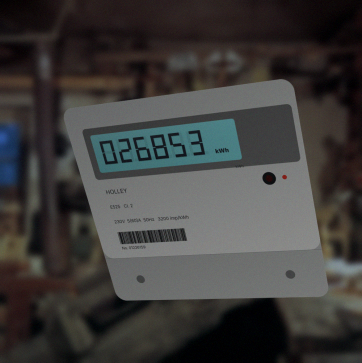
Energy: {"value": 26853, "unit": "kWh"}
